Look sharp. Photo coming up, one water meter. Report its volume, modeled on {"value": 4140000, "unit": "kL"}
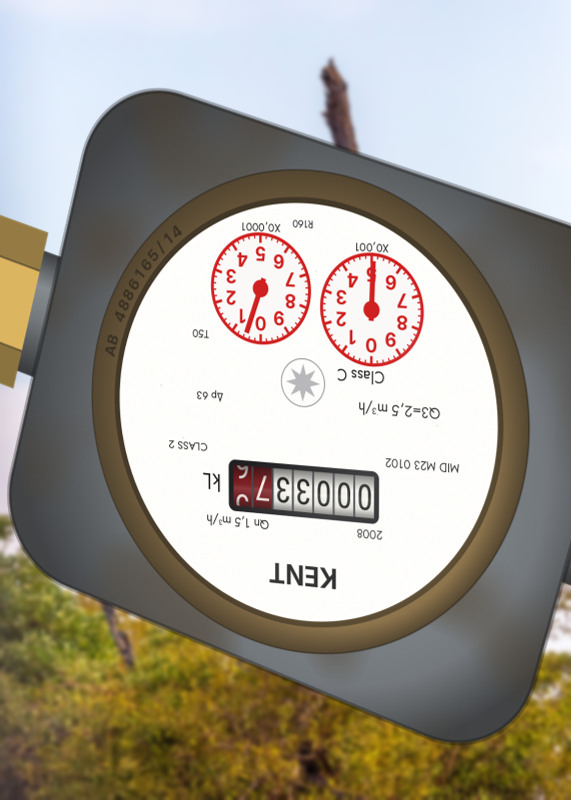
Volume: {"value": 33.7550, "unit": "kL"}
